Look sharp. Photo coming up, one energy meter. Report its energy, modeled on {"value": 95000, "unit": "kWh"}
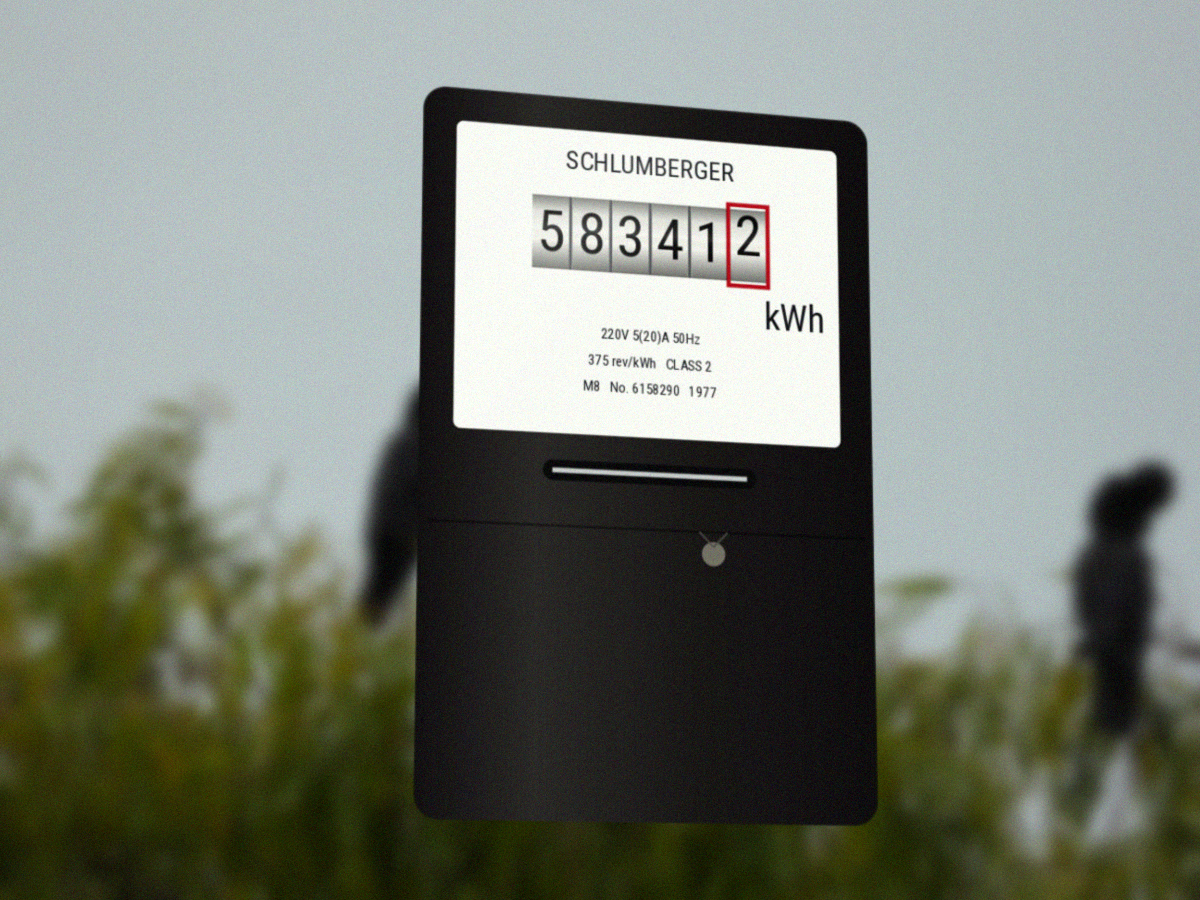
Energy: {"value": 58341.2, "unit": "kWh"}
